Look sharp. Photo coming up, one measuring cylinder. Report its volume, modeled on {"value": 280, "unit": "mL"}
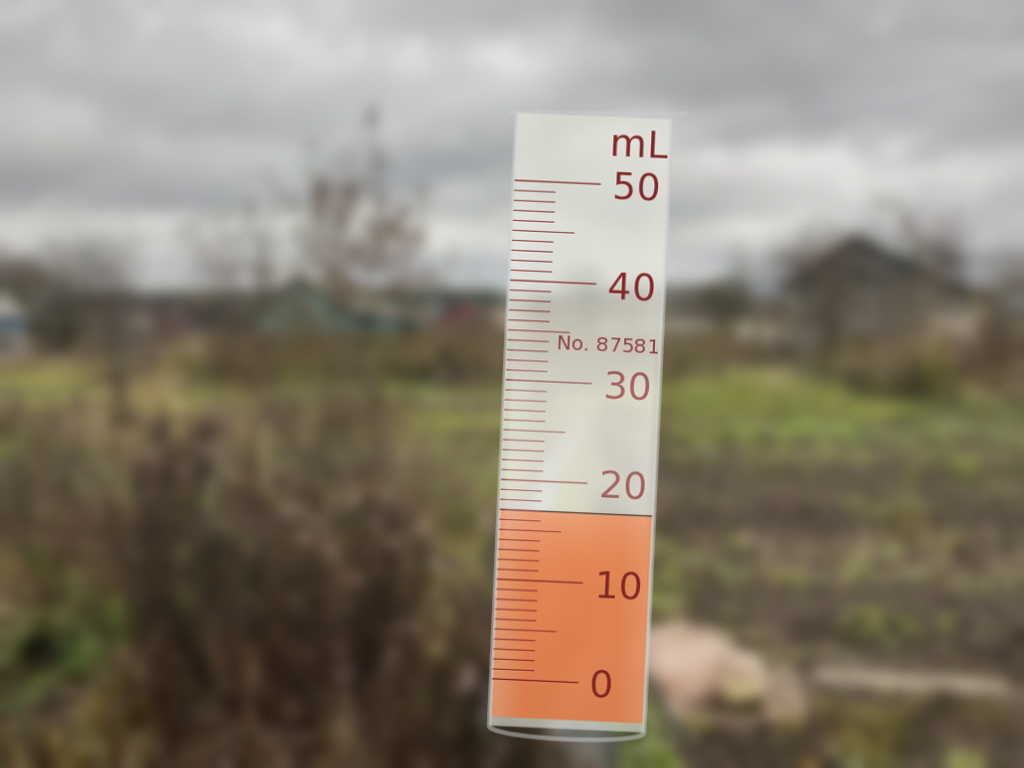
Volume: {"value": 17, "unit": "mL"}
